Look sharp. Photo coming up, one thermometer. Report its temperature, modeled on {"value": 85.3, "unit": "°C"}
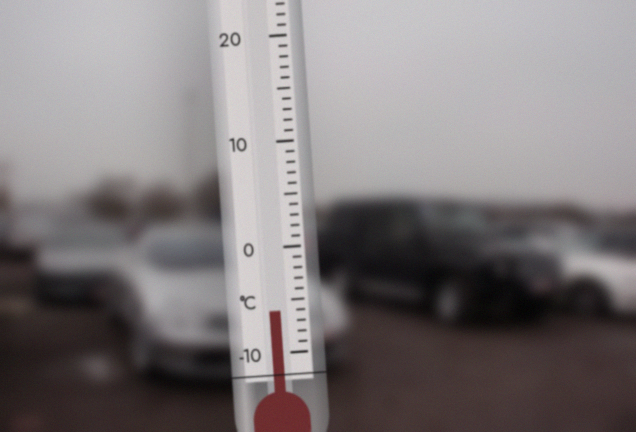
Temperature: {"value": -6, "unit": "°C"}
